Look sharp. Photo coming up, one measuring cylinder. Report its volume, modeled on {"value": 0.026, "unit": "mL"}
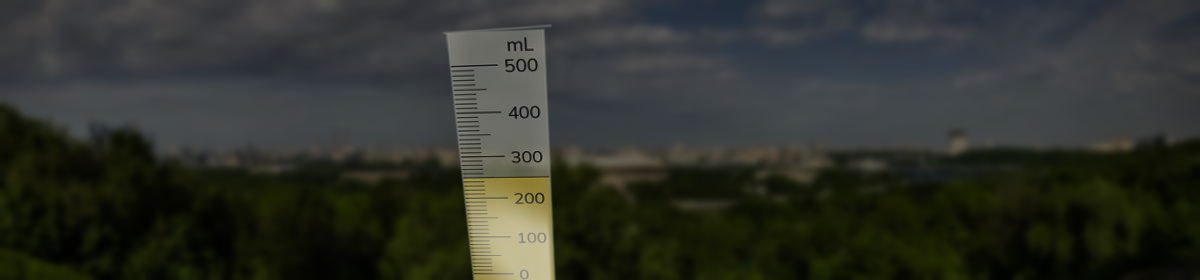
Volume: {"value": 250, "unit": "mL"}
